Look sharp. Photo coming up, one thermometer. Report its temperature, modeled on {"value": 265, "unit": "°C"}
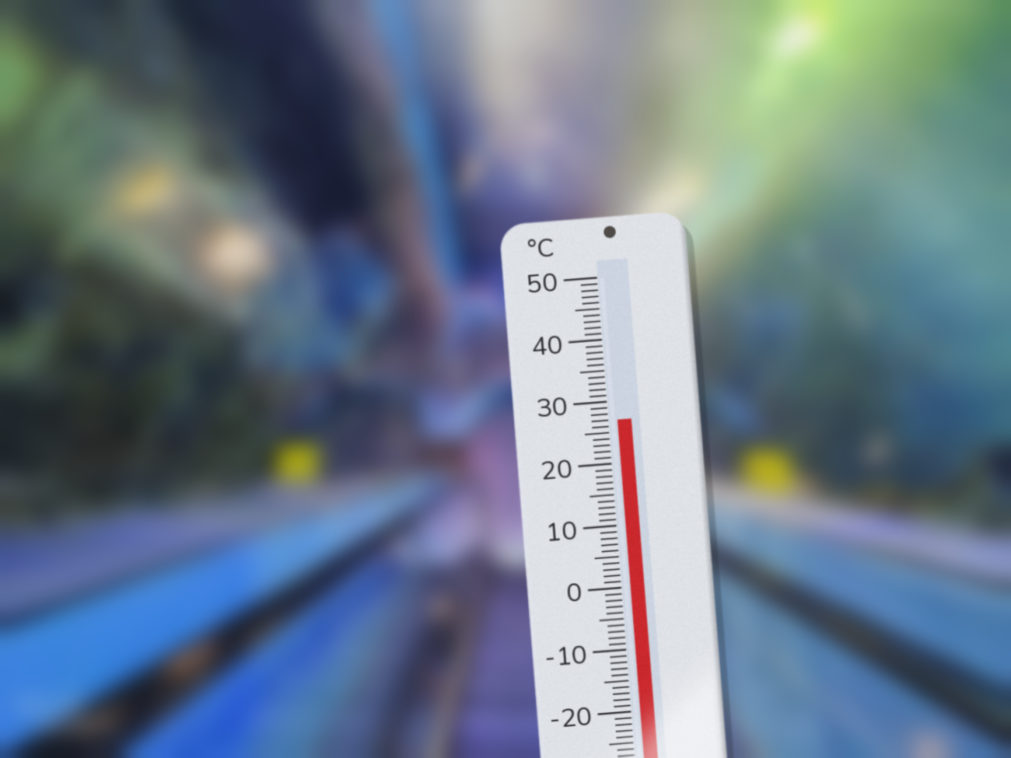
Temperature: {"value": 27, "unit": "°C"}
